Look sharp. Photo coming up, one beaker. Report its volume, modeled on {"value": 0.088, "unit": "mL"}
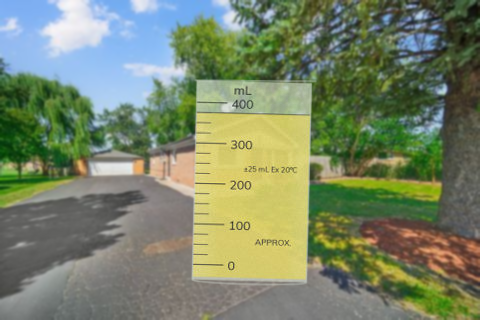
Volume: {"value": 375, "unit": "mL"}
